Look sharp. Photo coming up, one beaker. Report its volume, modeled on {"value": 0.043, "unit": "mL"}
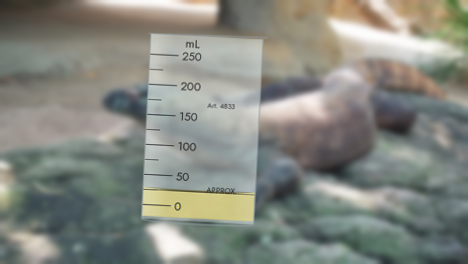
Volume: {"value": 25, "unit": "mL"}
